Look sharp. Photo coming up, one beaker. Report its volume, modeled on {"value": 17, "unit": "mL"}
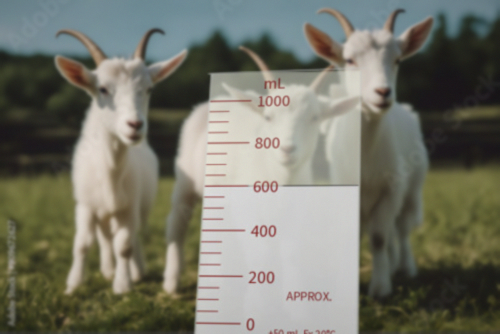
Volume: {"value": 600, "unit": "mL"}
